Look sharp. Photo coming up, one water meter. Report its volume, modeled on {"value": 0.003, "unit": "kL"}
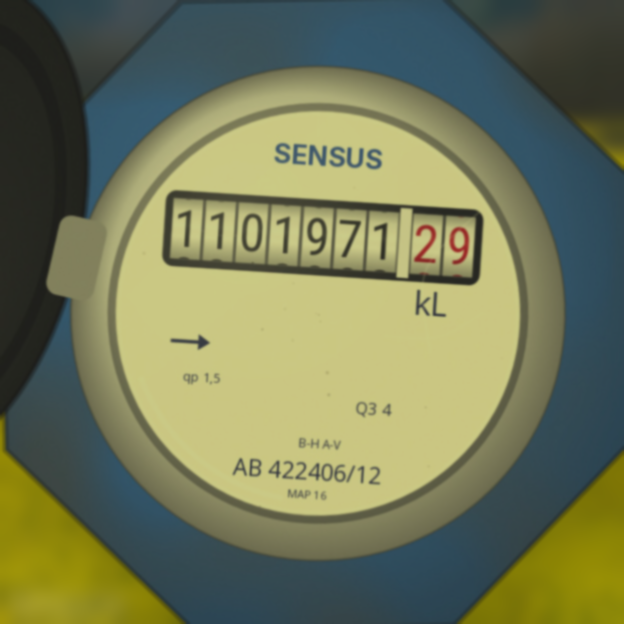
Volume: {"value": 1101971.29, "unit": "kL"}
